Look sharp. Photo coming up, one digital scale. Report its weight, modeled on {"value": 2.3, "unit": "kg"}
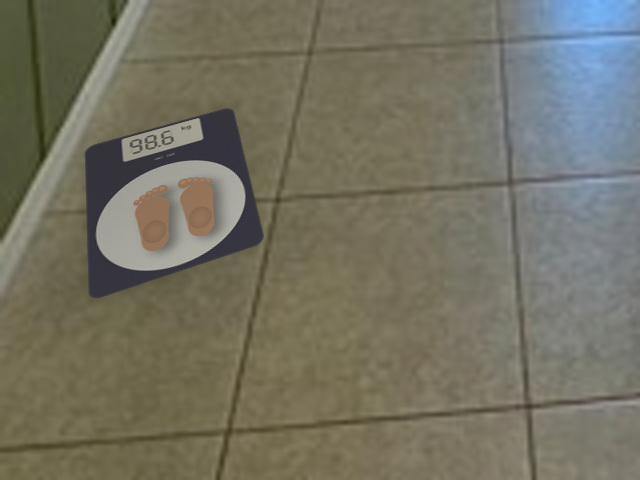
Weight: {"value": 98.6, "unit": "kg"}
